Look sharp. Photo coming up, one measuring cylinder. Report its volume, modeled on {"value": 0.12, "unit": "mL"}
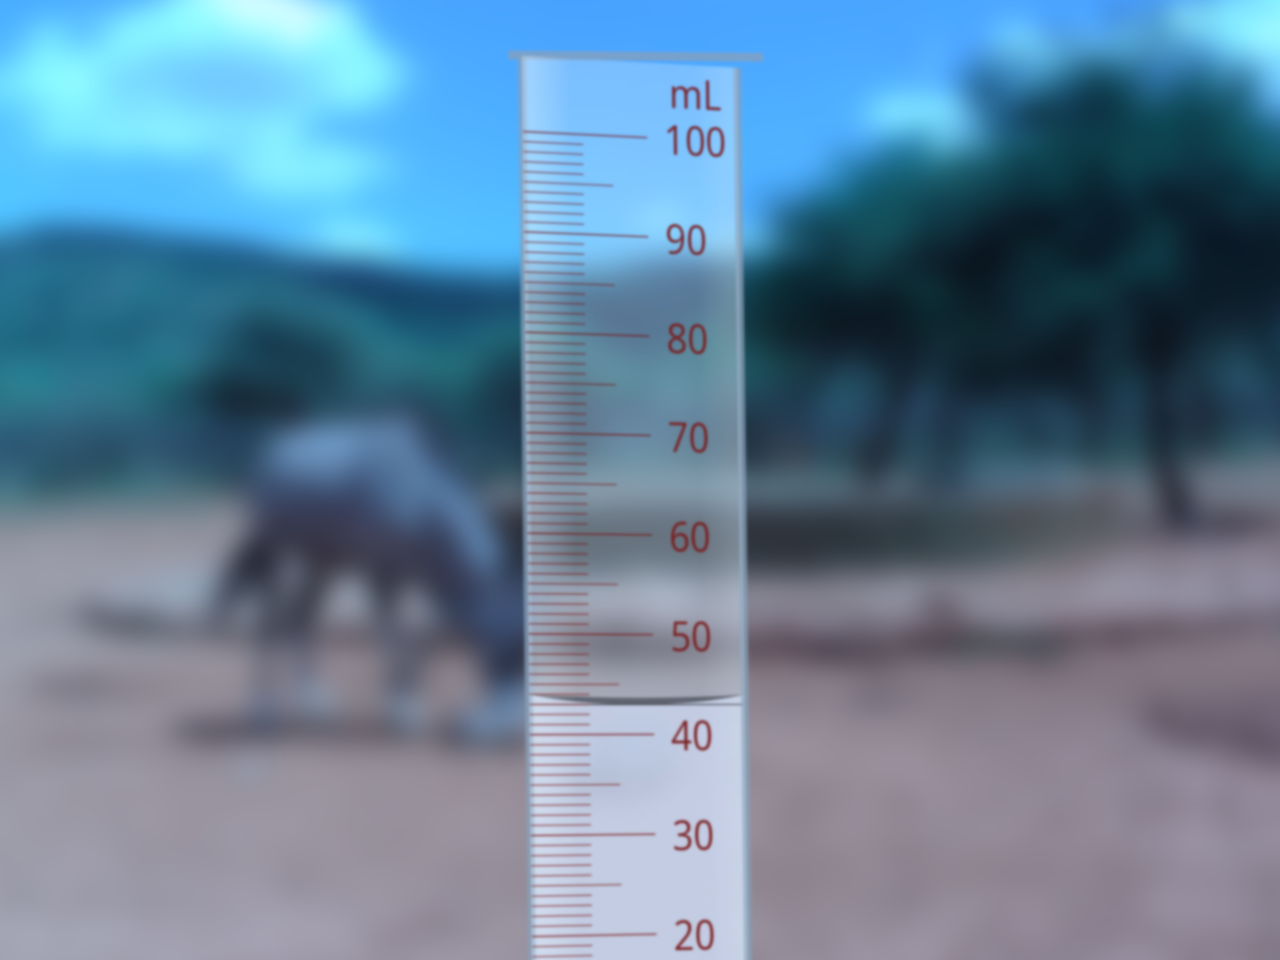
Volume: {"value": 43, "unit": "mL"}
